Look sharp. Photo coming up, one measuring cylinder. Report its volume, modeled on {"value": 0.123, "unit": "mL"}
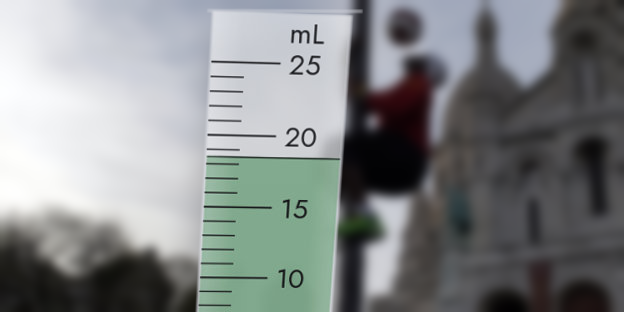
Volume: {"value": 18.5, "unit": "mL"}
